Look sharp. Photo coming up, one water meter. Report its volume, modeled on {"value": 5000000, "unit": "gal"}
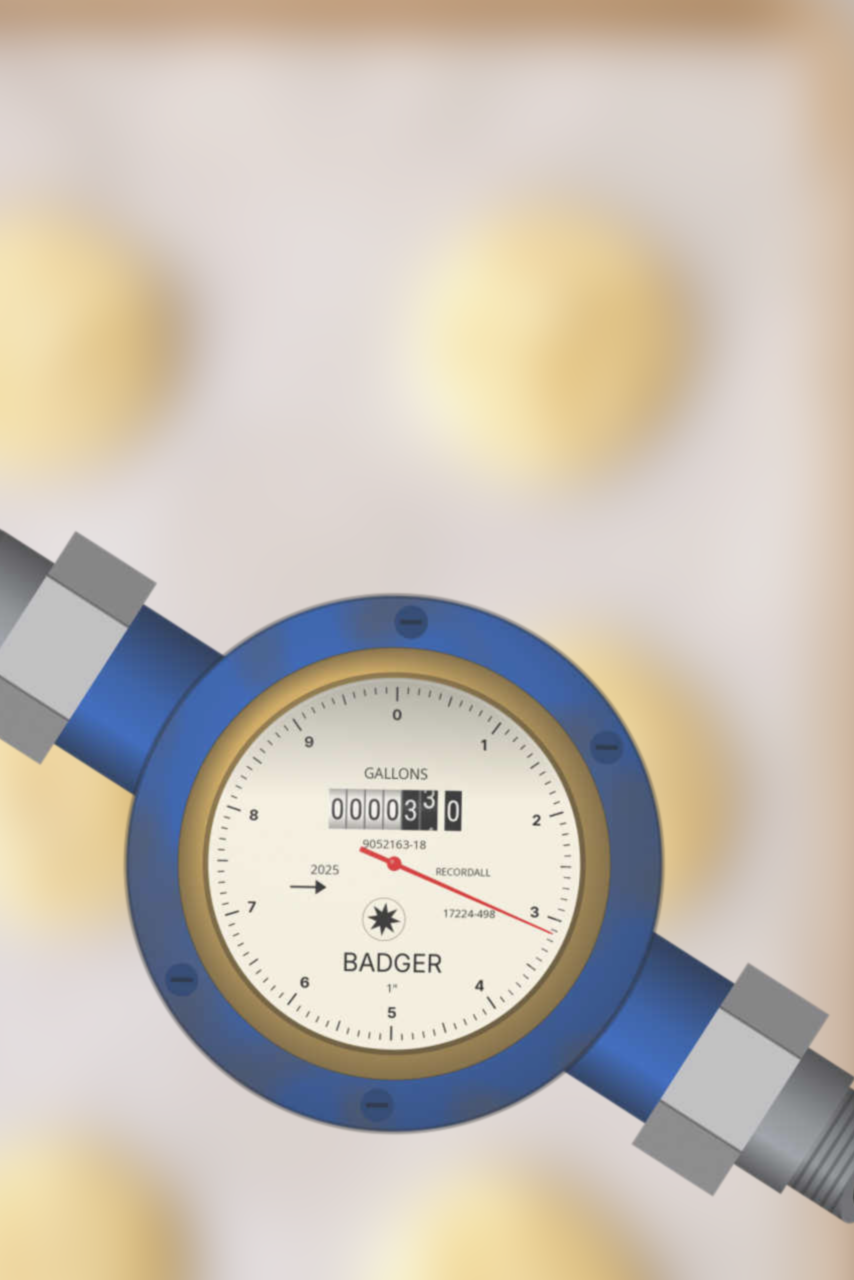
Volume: {"value": 333.1, "unit": "gal"}
